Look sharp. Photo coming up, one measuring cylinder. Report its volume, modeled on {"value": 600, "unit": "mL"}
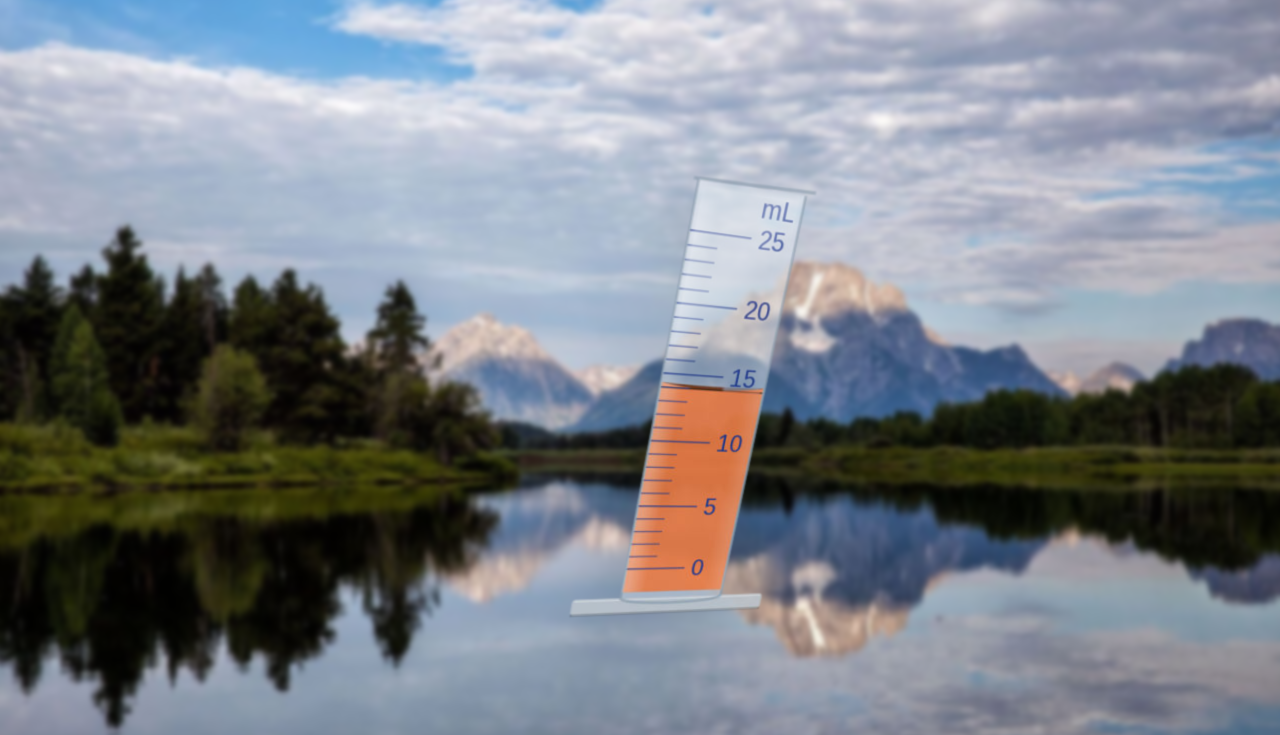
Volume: {"value": 14, "unit": "mL"}
